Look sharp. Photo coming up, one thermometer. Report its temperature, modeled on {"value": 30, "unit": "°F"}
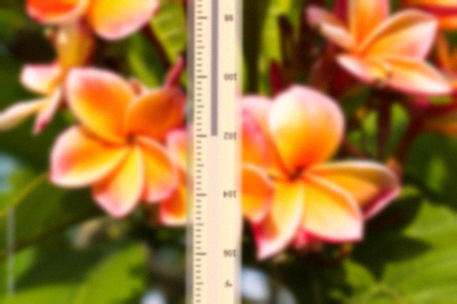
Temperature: {"value": 102, "unit": "°F"}
